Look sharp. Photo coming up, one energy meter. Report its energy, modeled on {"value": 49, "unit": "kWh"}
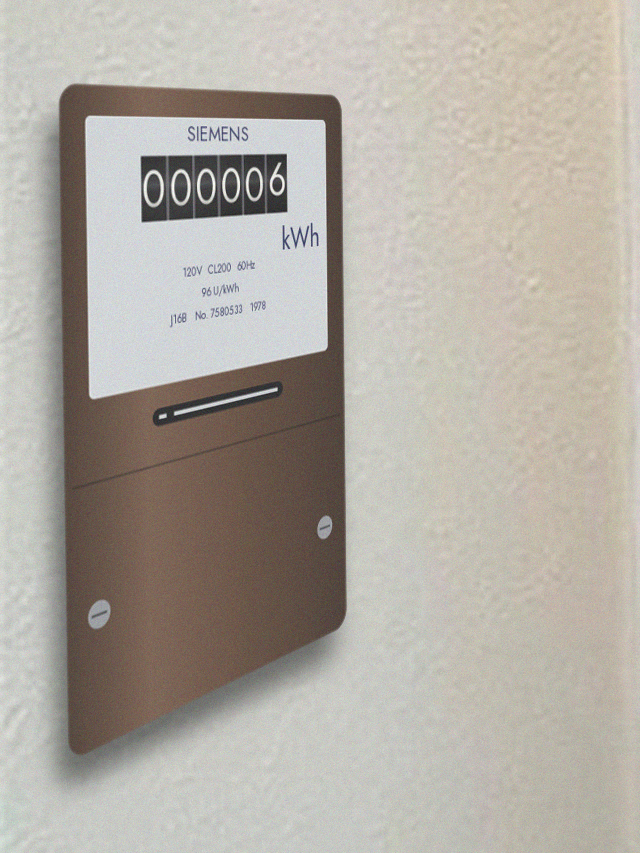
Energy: {"value": 6, "unit": "kWh"}
